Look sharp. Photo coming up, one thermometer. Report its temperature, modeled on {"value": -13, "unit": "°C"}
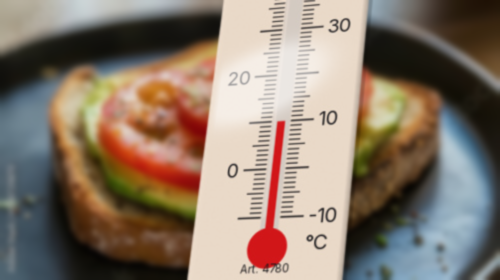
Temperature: {"value": 10, "unit": "°C"}
